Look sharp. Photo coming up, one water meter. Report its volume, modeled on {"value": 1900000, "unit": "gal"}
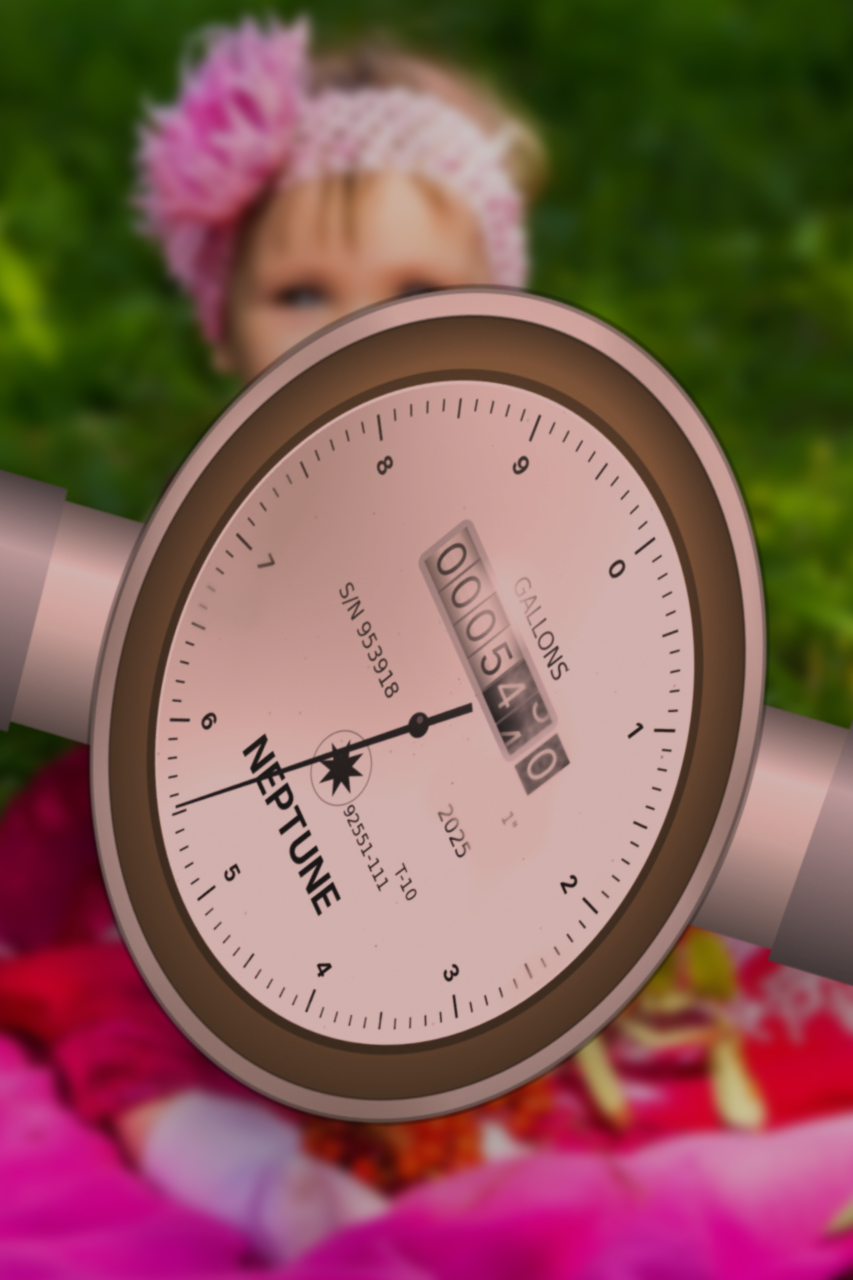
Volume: {"value": 5435.5, "unit": "gal"}
